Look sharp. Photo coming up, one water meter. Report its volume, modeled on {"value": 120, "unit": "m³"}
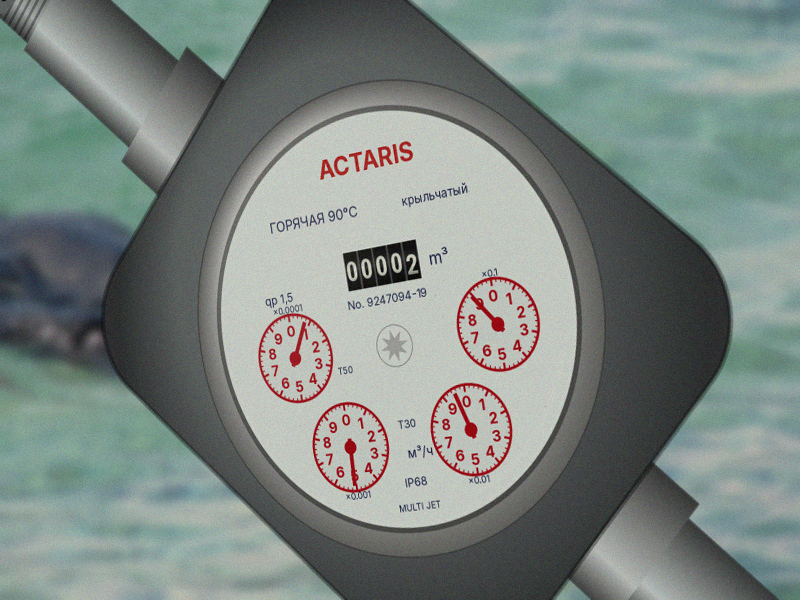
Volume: {"value": 1.8950, "unit": "m³"}
